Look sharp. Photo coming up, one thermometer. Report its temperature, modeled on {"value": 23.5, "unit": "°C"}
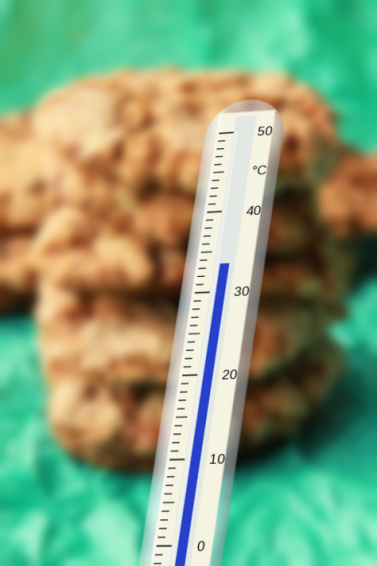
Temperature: {"value": 33.5, "unit": "°C"}
